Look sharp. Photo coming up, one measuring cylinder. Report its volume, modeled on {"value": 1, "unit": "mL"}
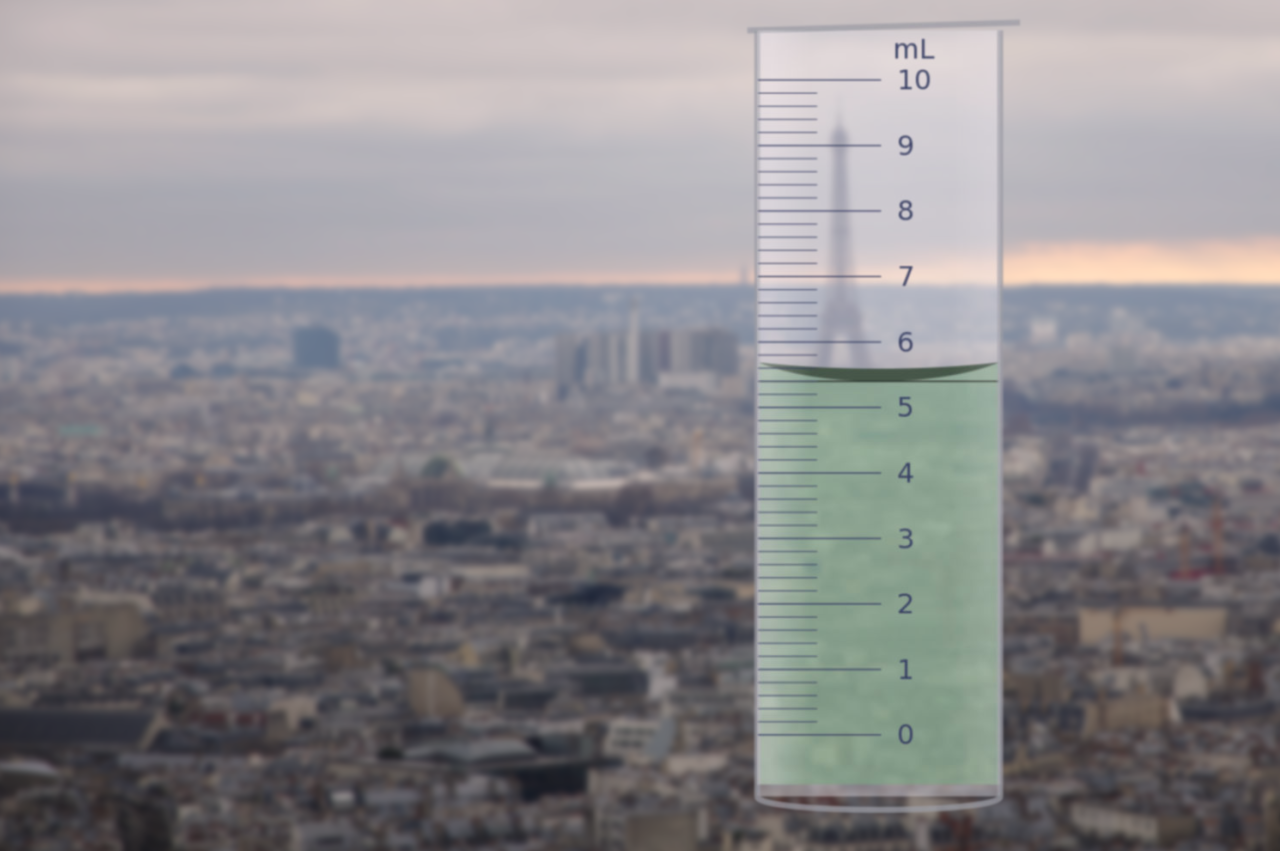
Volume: {"value": 5.4, "unit": "mL"}
